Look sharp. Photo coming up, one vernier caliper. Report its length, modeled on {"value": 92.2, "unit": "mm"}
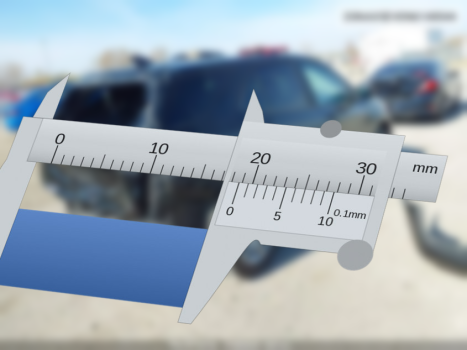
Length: {"value": 18.7, "unit": "mm"}
